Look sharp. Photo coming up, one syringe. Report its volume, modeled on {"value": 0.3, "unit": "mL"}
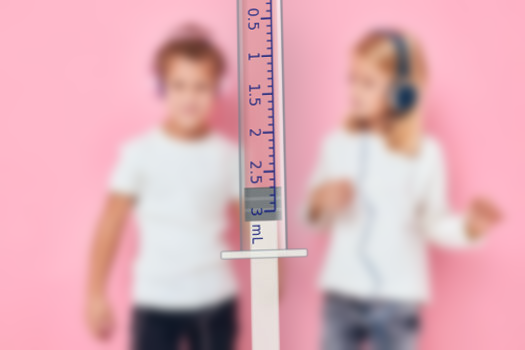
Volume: {"value": 2.7, "unit": "mL"}
